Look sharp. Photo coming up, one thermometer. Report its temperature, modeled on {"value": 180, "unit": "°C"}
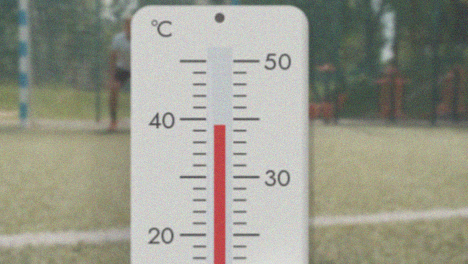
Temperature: {"value": 39, "unit": "°C"}
